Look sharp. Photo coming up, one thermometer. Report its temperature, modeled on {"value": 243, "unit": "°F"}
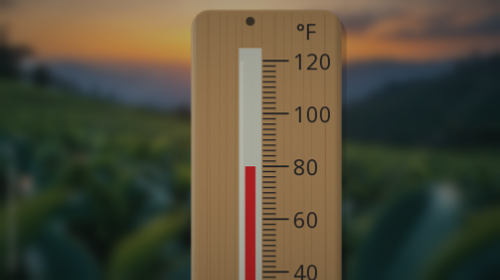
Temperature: {"value": 80, "unit": "°F"}
